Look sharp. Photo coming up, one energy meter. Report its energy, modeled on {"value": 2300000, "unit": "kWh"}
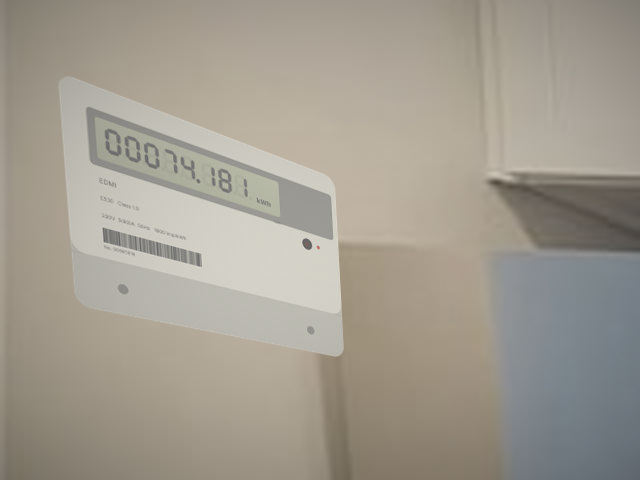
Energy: {"value": 74.181, "unit": "kWh"}
